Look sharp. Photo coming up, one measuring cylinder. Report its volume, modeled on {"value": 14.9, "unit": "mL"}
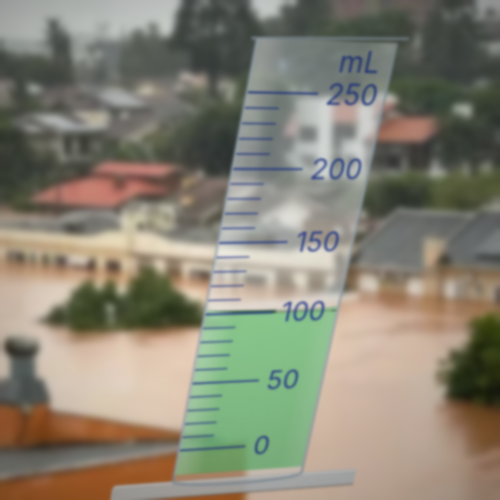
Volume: {"value": 100, "unit": "mL"}
